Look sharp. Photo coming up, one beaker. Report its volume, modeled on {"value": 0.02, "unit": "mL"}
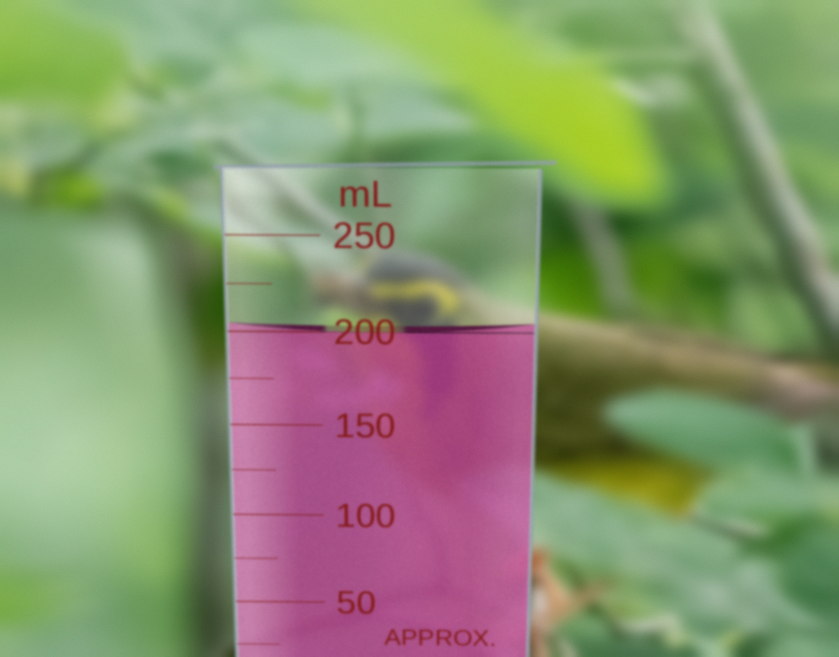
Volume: {"value": 200, "unit": "mL"}
